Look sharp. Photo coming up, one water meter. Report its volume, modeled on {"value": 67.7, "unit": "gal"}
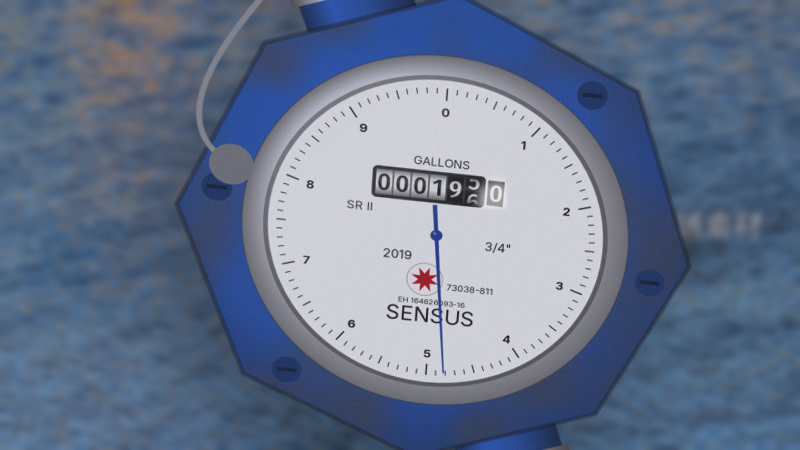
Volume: {"value": 1954.8, "unit": "gal"}
